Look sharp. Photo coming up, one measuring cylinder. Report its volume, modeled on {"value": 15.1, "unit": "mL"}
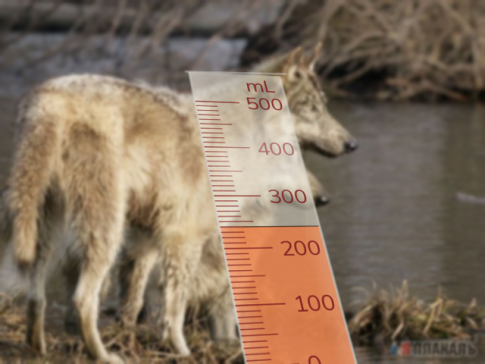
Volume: {"value": 240, "unit": "mL"}
